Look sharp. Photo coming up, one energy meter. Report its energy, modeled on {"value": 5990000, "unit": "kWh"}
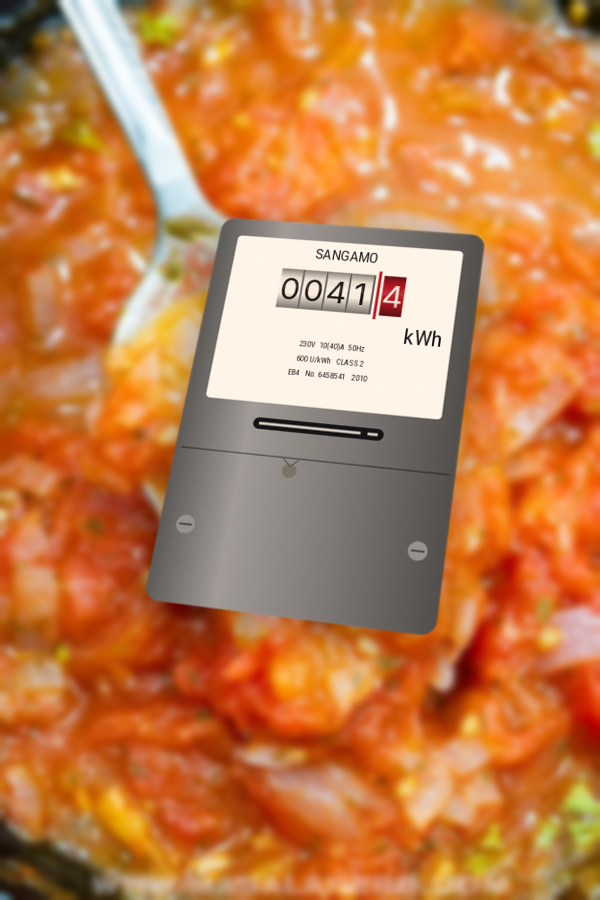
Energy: {"value": 41.4, "unit": "kWh"}
